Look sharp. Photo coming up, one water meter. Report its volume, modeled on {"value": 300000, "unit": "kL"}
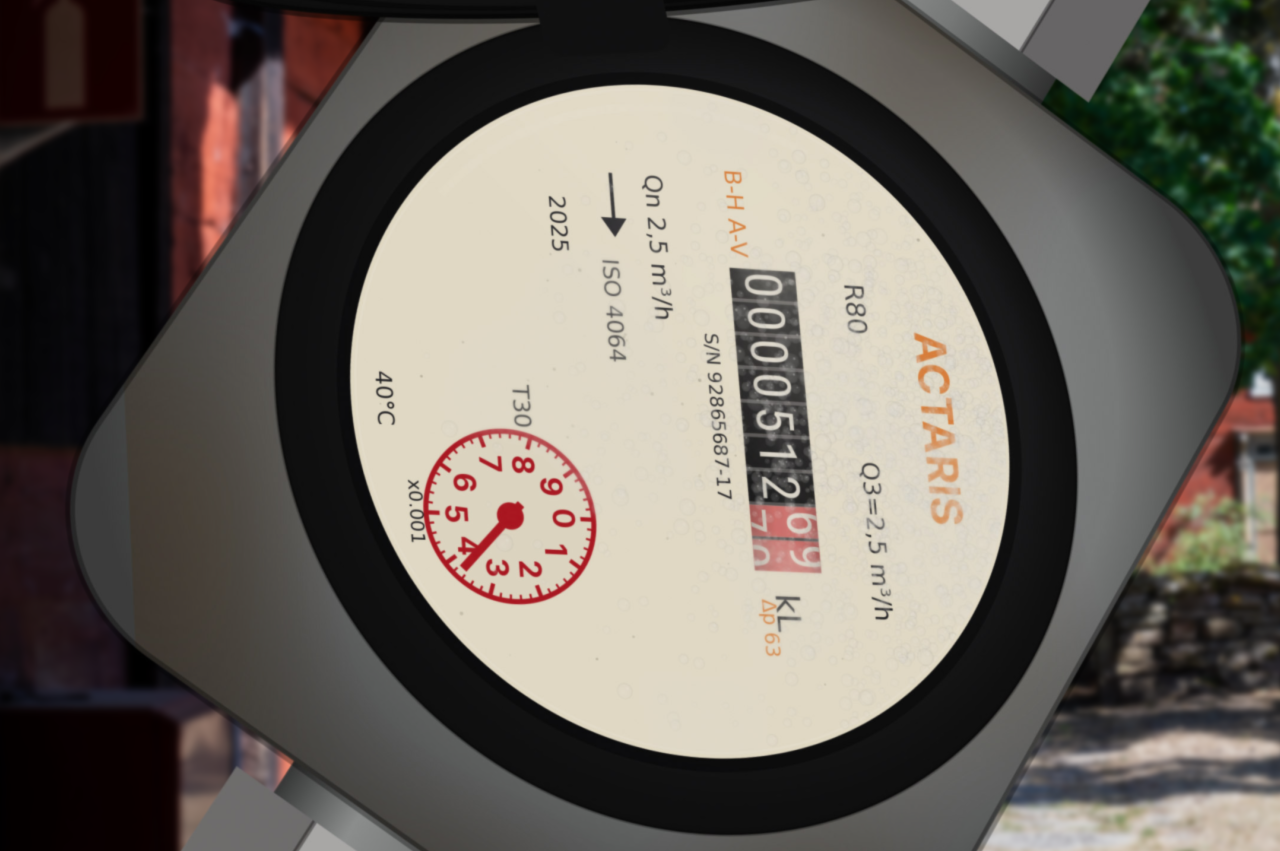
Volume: {"value": 512.693, "unit": "kL"}
